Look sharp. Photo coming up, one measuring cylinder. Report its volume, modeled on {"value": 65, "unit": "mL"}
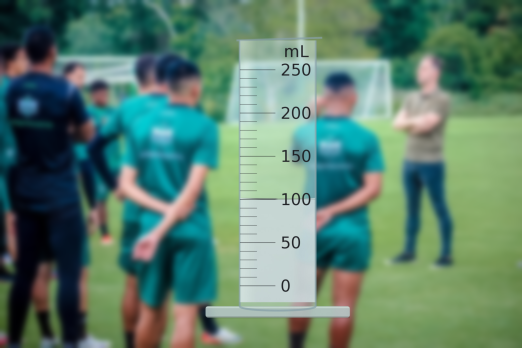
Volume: {"value": 100, "unit": "mL"}
